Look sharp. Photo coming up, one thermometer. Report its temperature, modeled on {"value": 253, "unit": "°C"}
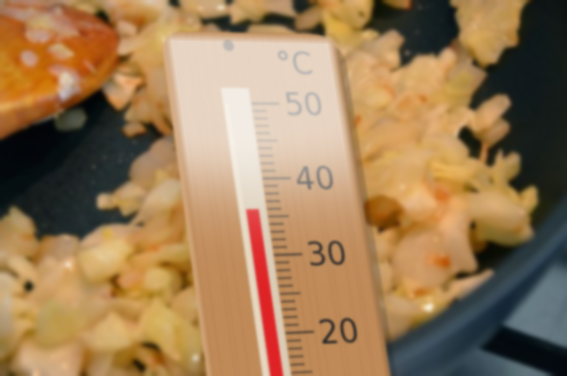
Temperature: {"value": 36, "unit": "°C"}
